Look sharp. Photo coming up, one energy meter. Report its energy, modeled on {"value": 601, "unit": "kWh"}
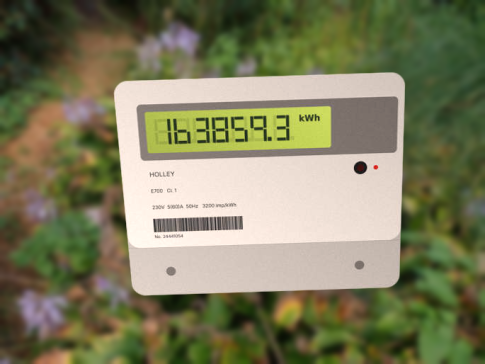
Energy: {"value": 163859.3, "unit": "kWh"}
